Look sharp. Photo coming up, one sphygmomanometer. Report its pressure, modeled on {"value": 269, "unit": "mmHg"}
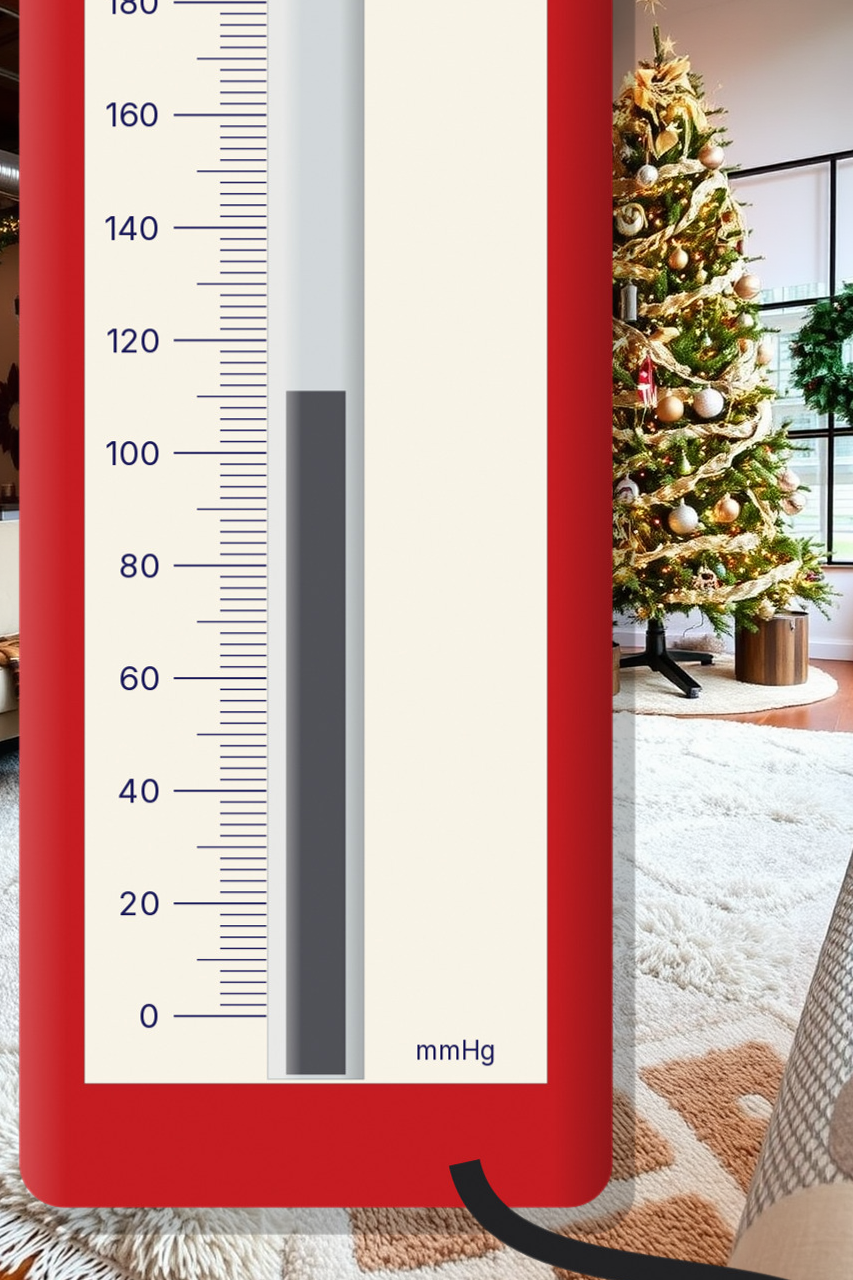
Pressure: {"value": 111, "unit": "mmHg"}
